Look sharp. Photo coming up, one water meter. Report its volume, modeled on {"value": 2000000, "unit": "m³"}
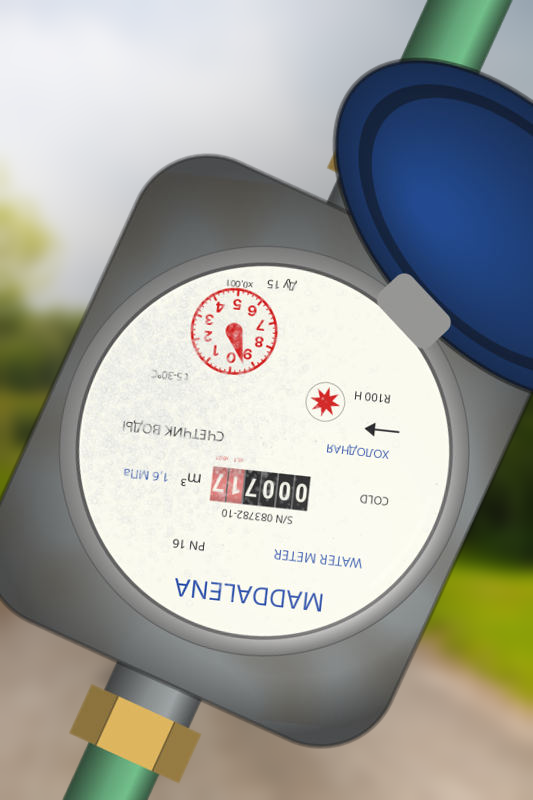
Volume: {"value": 7.169, "unit": "m³"}
